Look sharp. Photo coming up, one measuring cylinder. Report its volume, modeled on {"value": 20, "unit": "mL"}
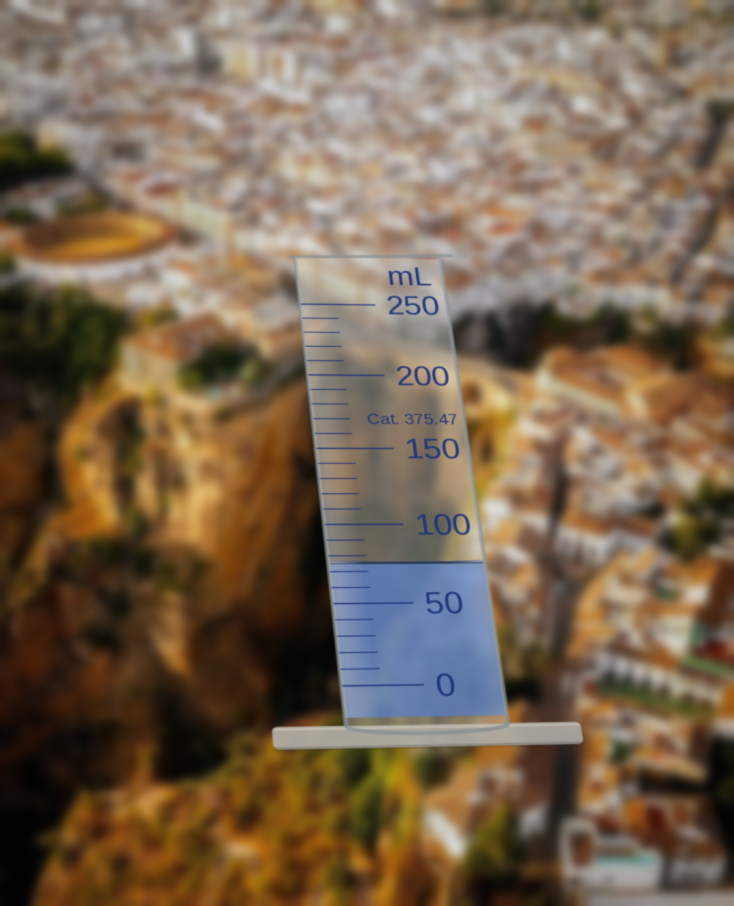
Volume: {"value": 75, "unit": "mL"}
